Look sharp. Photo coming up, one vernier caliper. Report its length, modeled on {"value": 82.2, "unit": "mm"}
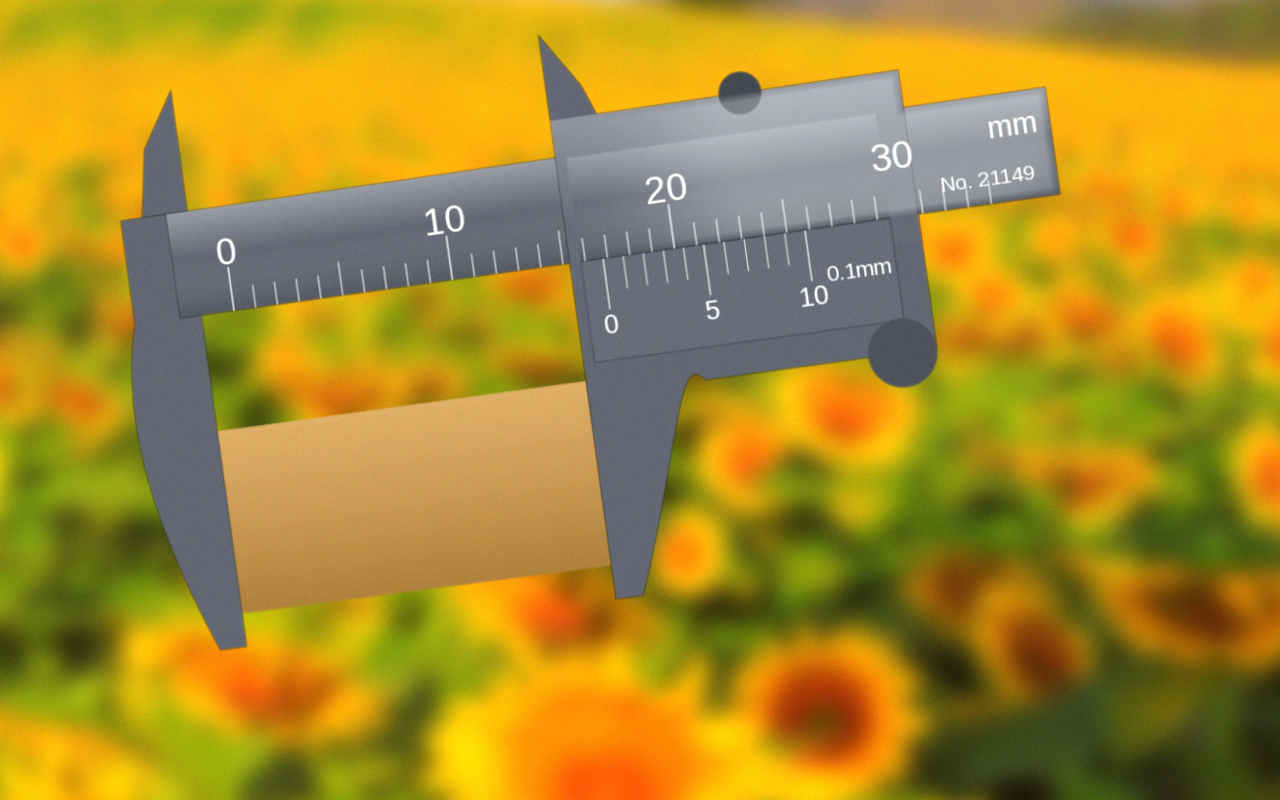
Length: {"value": 16.8, "unit": "mm"}
